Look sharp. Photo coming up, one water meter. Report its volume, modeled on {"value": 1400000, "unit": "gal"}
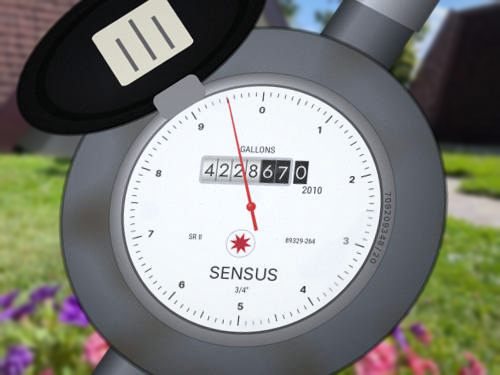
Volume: {"value": 4228669.5, "unit": "gal"}
